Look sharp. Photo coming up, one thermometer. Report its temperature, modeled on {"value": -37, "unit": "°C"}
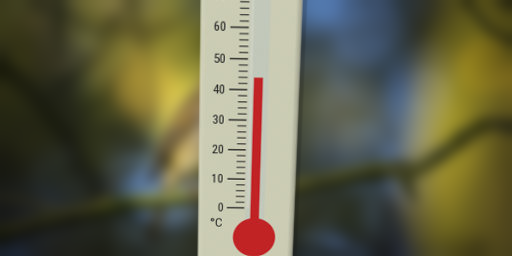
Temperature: {"value": 44, "unit": "°C"}
